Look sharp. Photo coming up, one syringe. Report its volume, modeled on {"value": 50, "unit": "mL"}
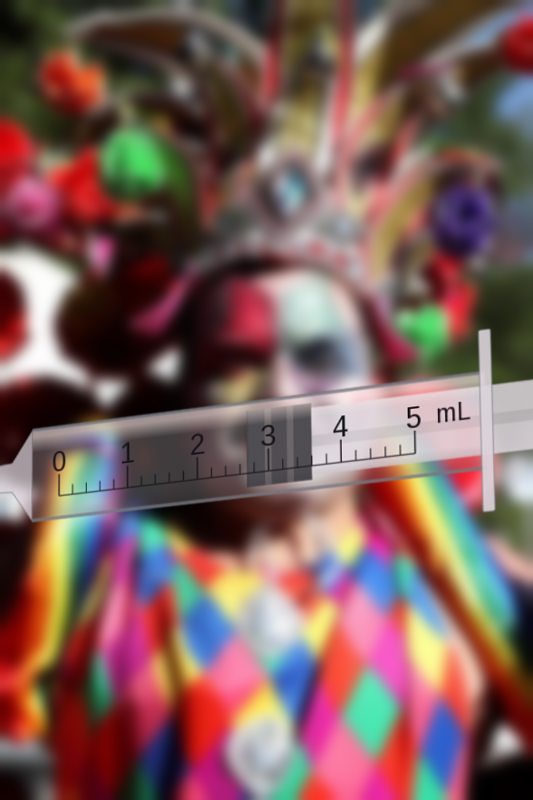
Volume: {"value": 2.7, "unit": "mL"}
